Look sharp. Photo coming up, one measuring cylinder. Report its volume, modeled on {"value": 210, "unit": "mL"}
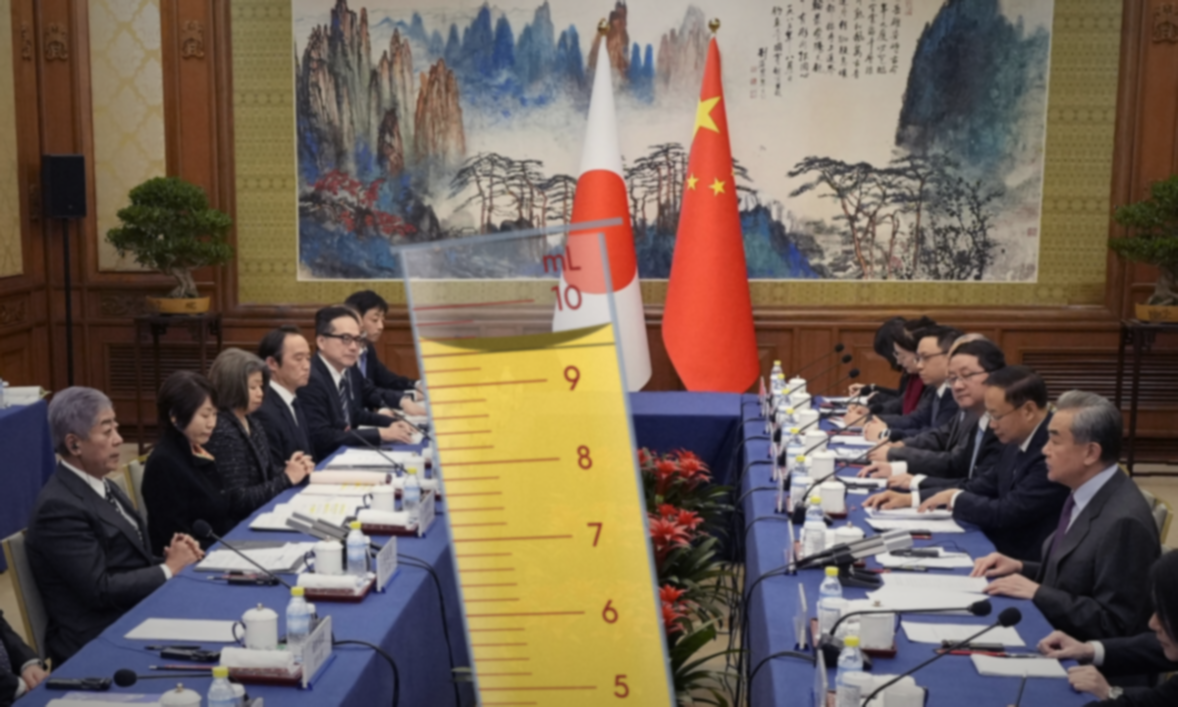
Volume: {"value": 9.4, "unit": "mL"}
